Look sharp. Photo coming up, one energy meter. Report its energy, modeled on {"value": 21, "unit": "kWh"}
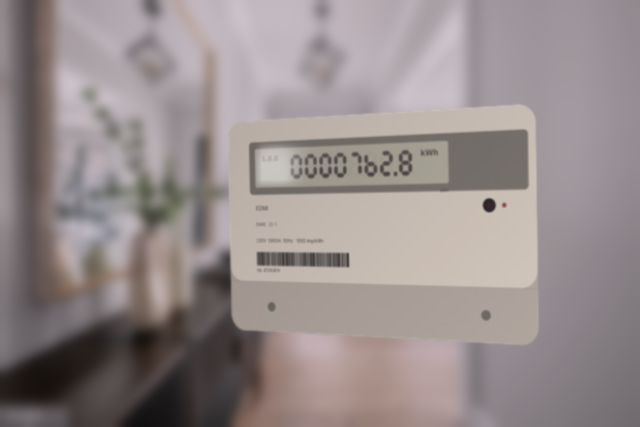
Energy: {"value": 762.8, "unit": "kWh"}
